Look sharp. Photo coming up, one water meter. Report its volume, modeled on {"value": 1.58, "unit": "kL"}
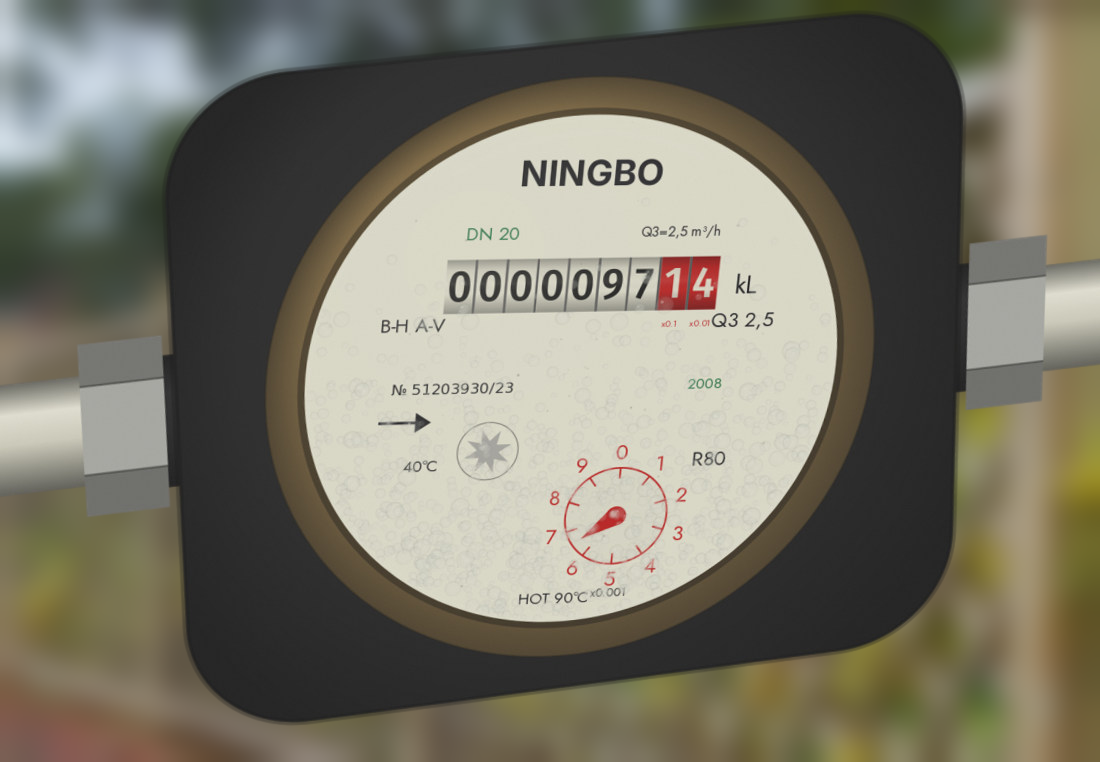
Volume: {"value": 97.146, "unit": "kL"}
